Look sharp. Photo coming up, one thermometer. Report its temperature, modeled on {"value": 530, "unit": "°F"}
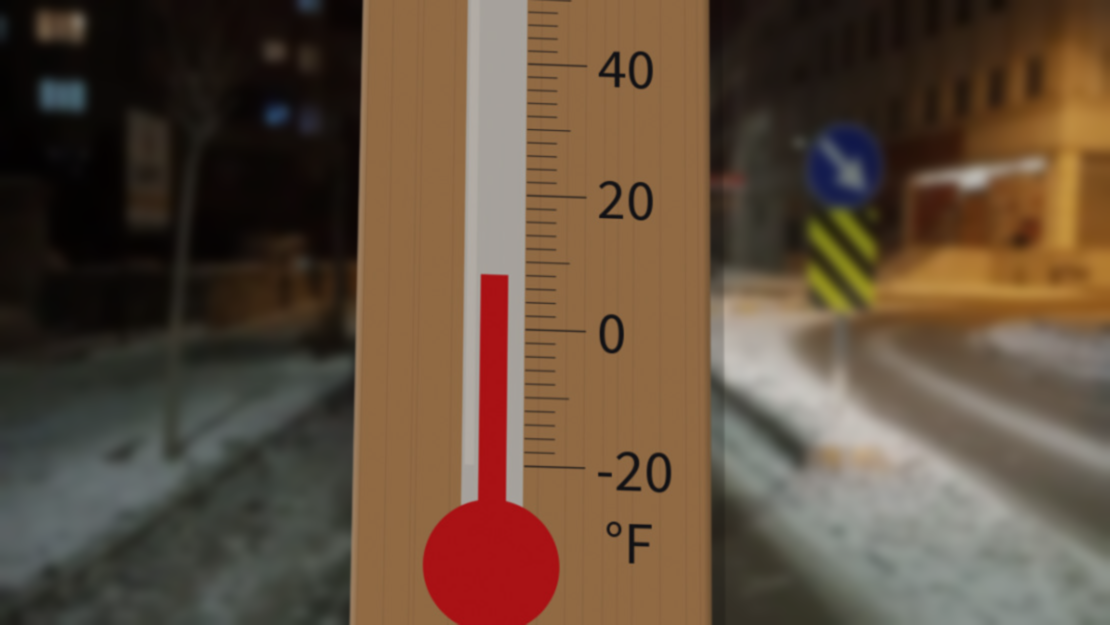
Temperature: {"value": 8, "unit": "°F"}
